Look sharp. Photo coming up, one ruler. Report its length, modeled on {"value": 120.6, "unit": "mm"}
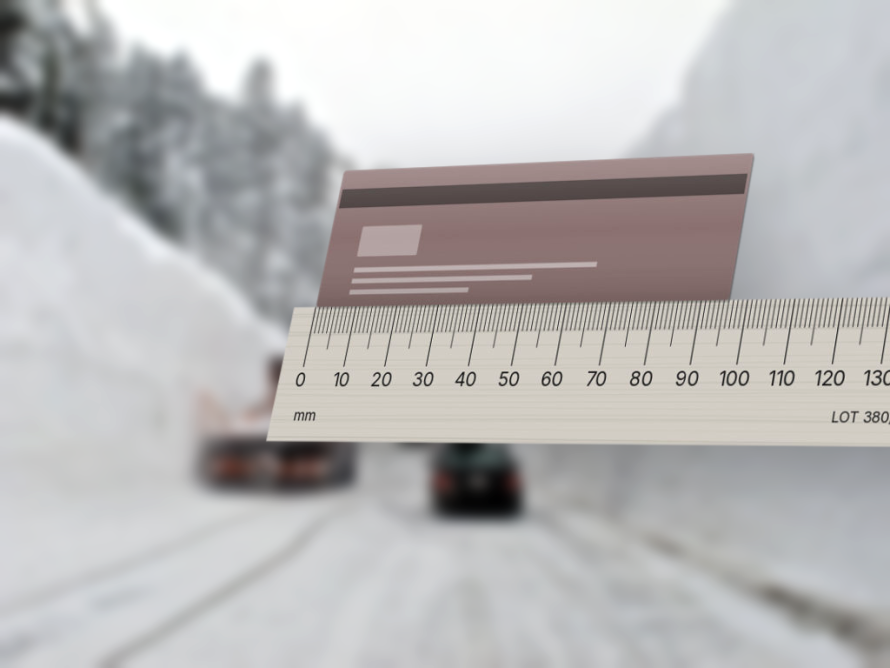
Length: {"value": 96, "unit": "mm"}
